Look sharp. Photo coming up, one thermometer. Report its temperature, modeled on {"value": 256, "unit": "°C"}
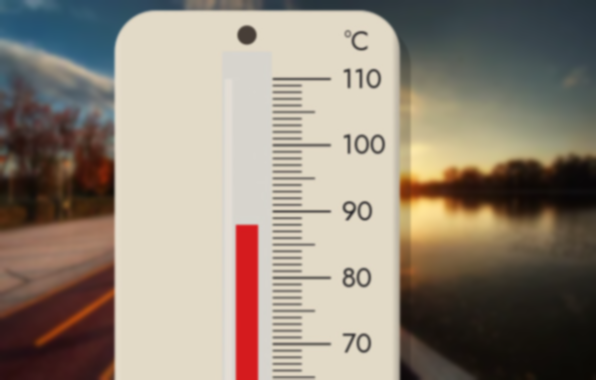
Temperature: {"value": 88, "unit": "°C"}
